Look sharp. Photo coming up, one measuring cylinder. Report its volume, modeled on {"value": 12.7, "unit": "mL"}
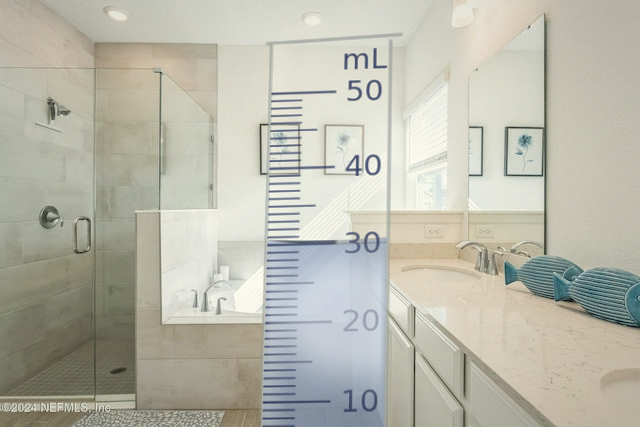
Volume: {"value": 30, "unit": "mL"}
